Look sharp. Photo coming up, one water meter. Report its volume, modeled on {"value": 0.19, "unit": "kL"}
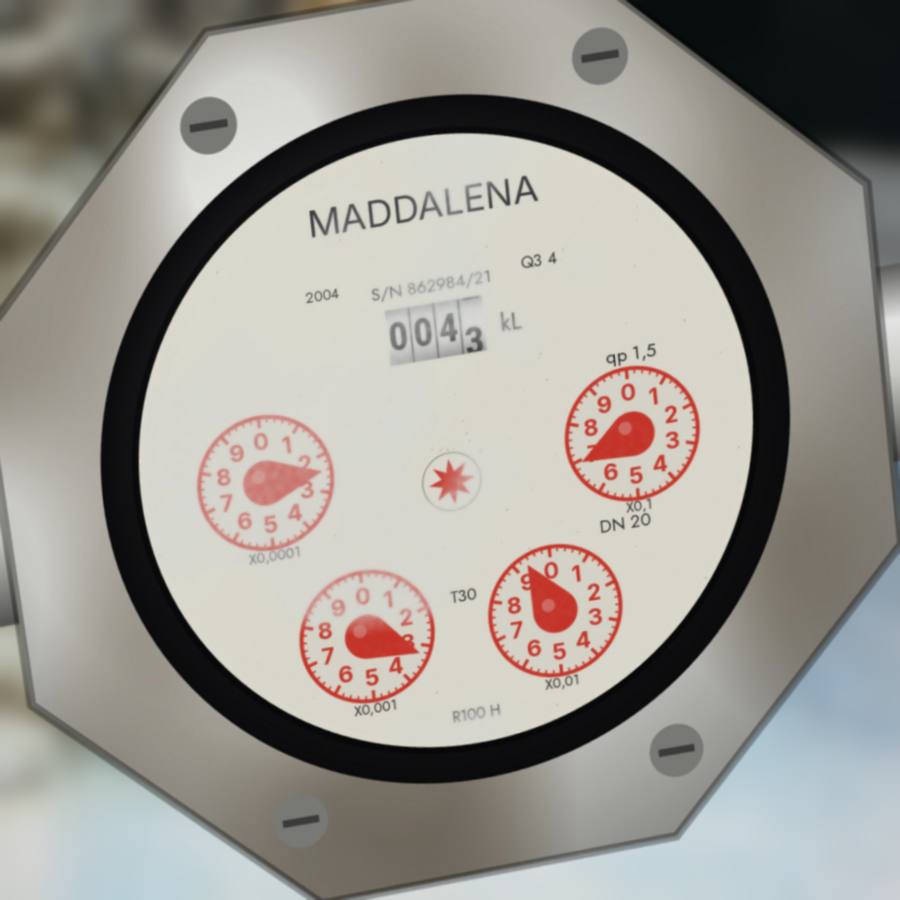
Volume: {"value": 42.6932, "unit": "kL"}
